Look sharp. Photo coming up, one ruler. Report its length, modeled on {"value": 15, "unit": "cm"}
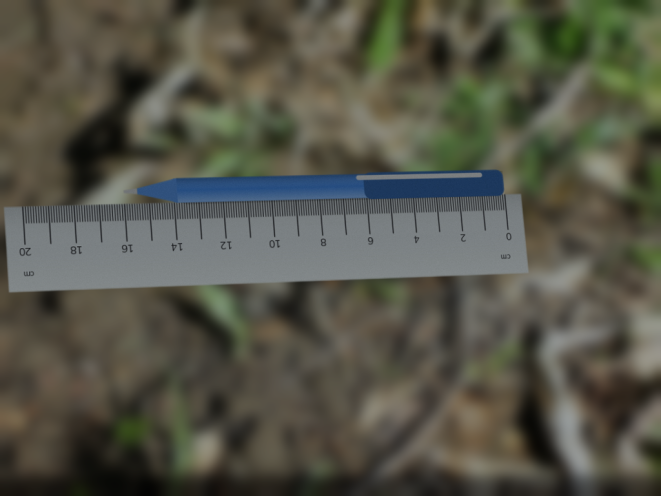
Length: {"value": 16, "unit": "cm"}
